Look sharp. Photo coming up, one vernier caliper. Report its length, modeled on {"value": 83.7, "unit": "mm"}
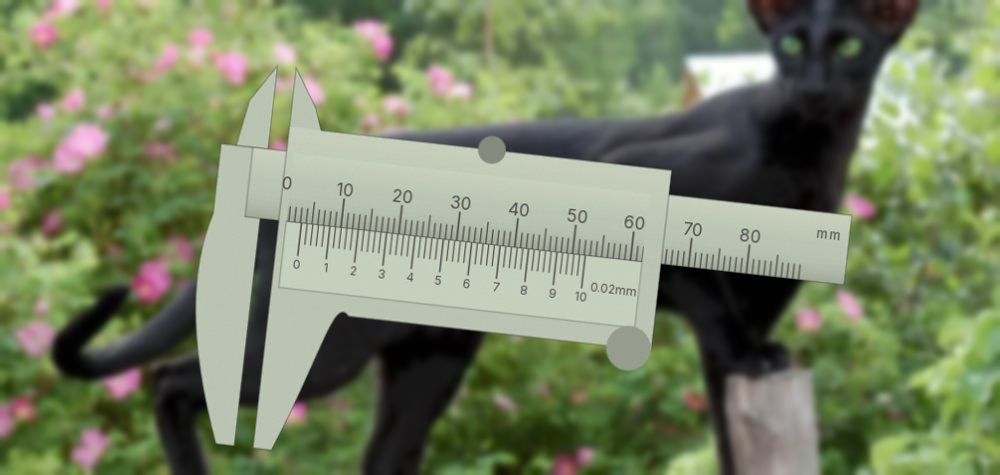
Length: {"value": 3.2, "unit": "mm"}
